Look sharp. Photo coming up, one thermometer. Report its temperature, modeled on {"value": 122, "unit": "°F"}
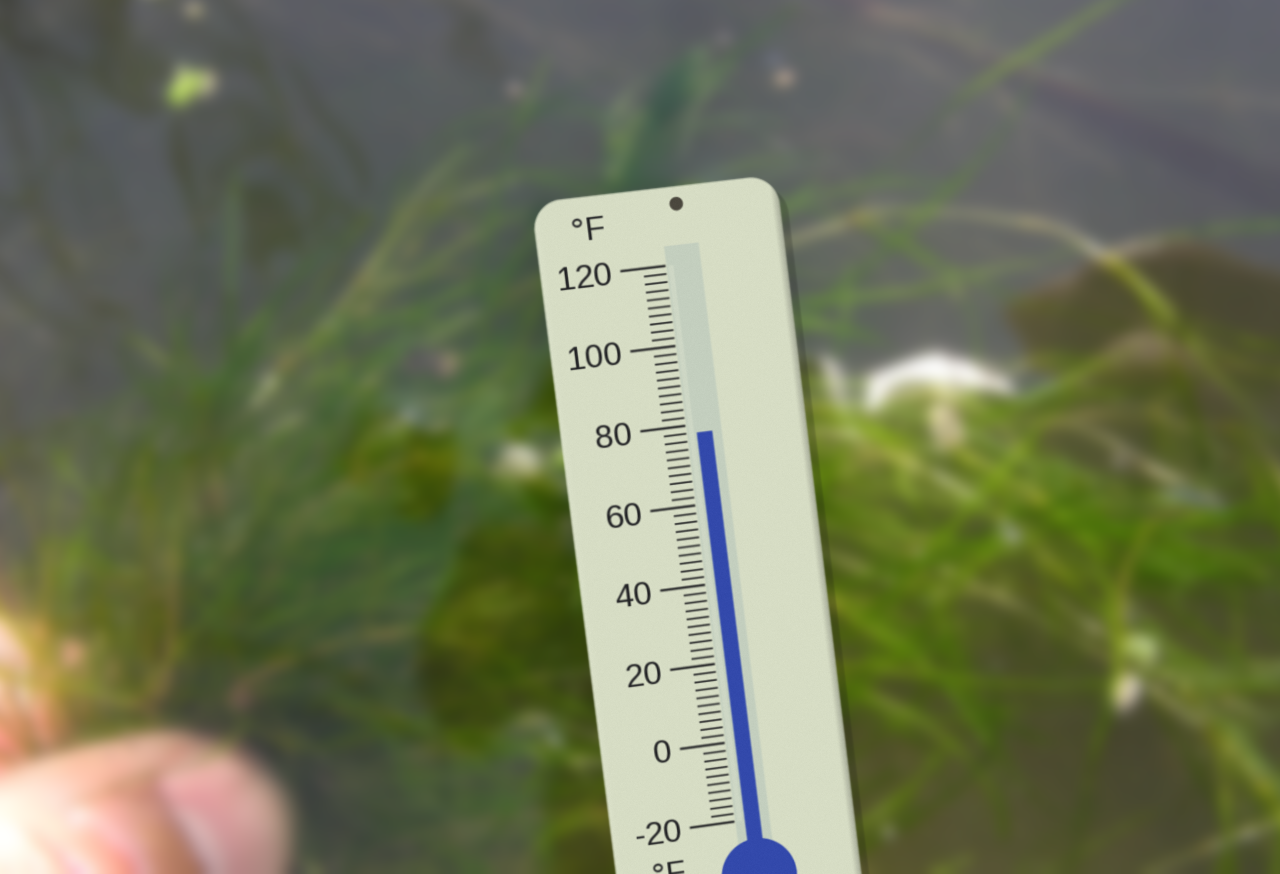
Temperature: {"value": 78, "unit": "°F"}
